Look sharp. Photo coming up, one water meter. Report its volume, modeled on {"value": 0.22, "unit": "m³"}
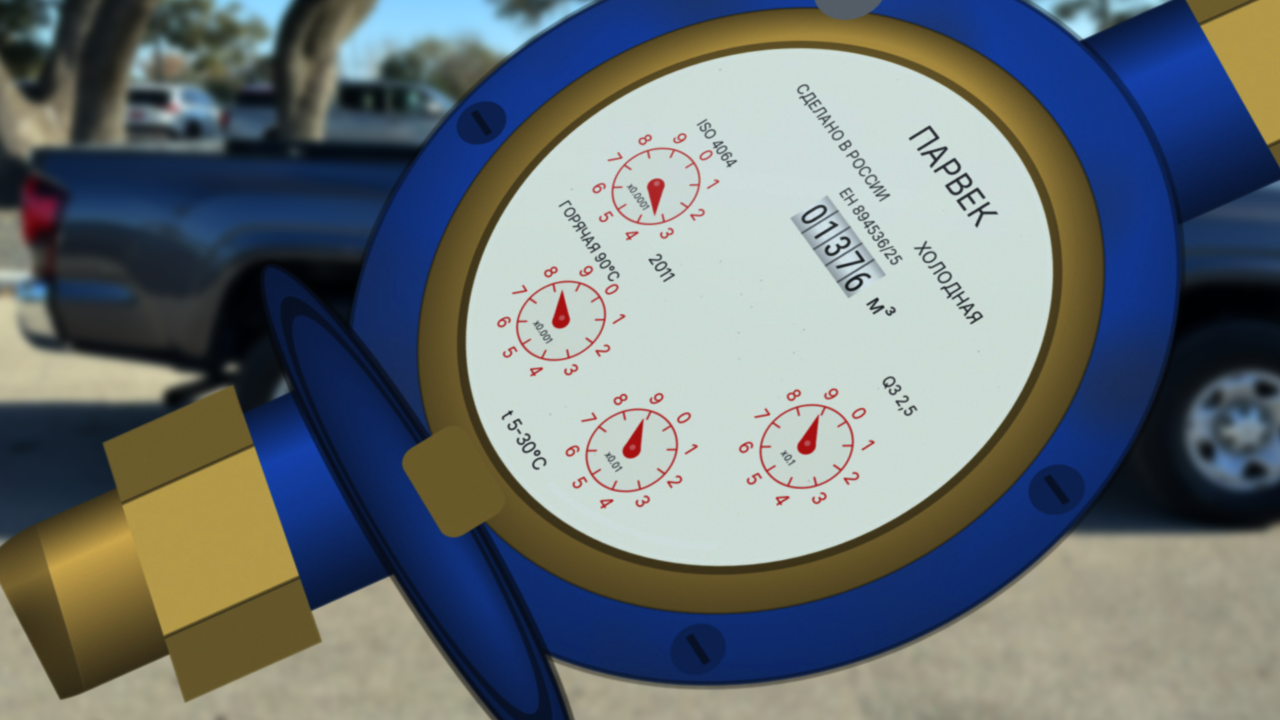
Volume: {"value": 1375.8883, "unit": "m³"}
